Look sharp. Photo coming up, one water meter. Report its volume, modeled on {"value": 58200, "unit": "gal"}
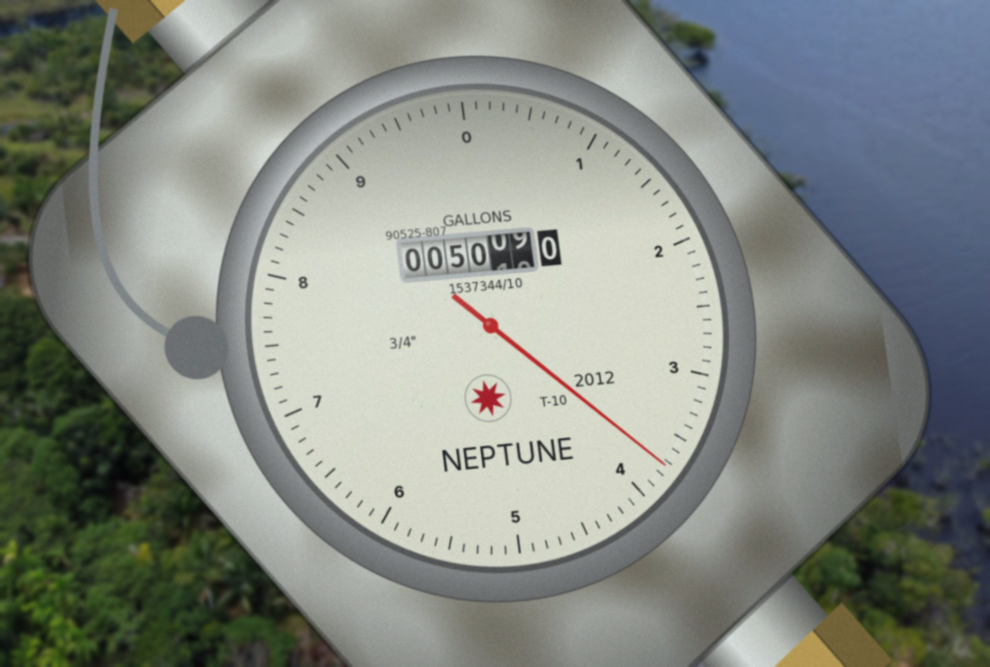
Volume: {"value": 50093.7, "unit": "gal"}
